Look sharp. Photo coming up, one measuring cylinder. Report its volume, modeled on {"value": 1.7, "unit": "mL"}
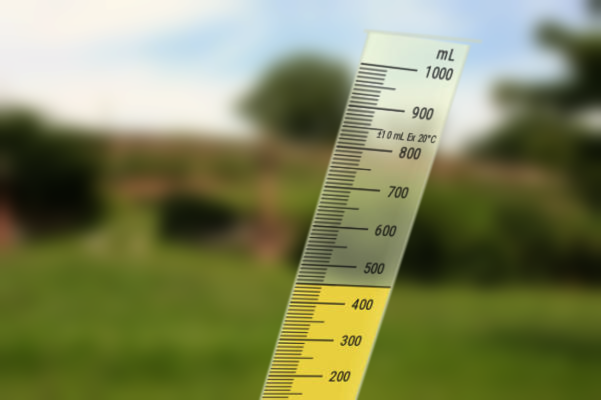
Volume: {"value": 450, "unit": "mL"}
